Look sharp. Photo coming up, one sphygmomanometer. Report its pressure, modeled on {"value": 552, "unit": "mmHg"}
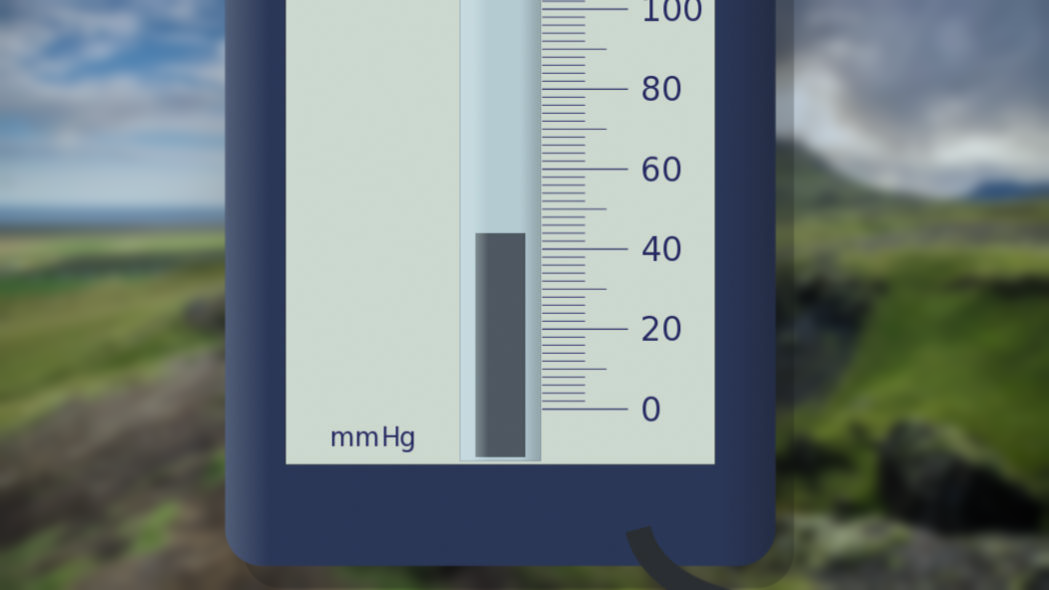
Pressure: {"value": 44, "unit": "mmHg"}
